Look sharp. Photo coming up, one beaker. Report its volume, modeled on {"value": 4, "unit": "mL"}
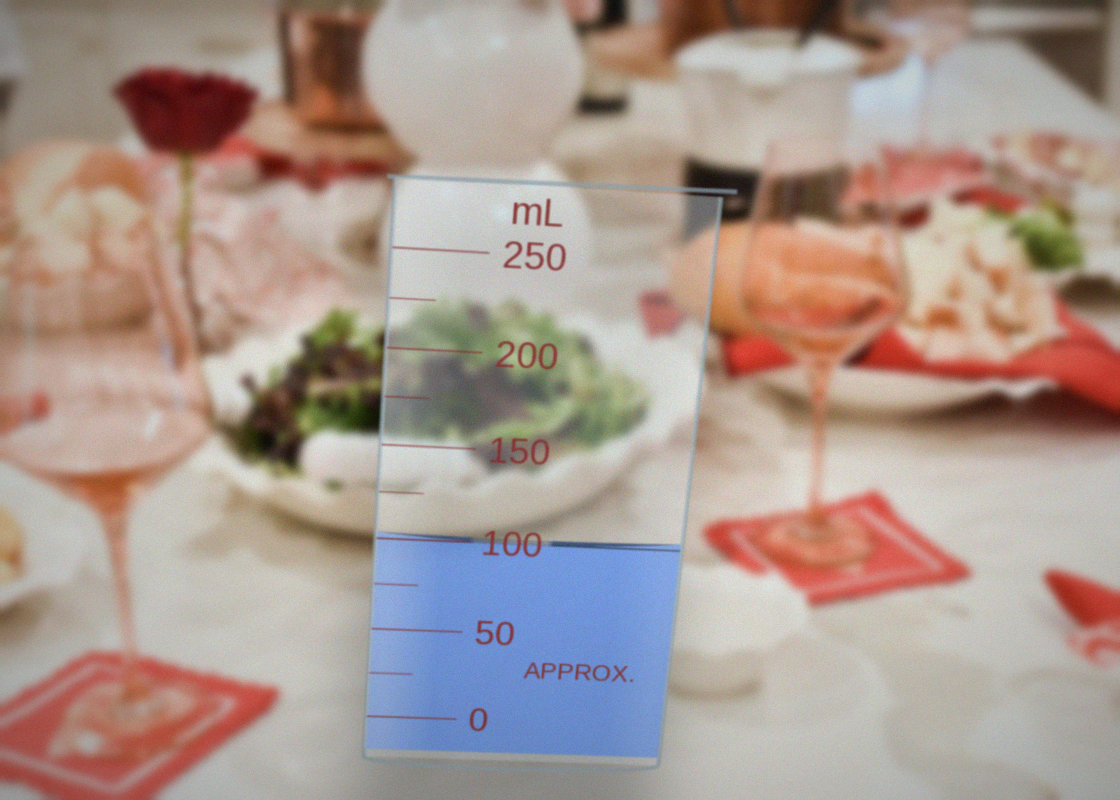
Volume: {"value": 100, "unit": "mL"}
